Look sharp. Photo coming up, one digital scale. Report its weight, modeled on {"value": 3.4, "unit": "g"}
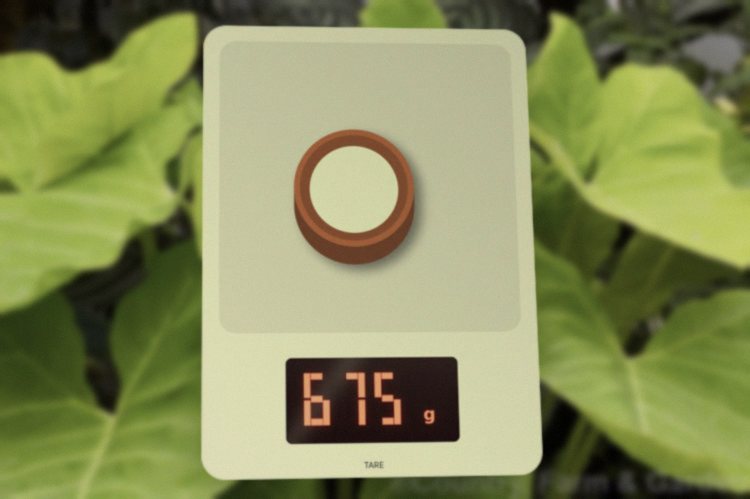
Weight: {"value": 675, "unit": "g"}
